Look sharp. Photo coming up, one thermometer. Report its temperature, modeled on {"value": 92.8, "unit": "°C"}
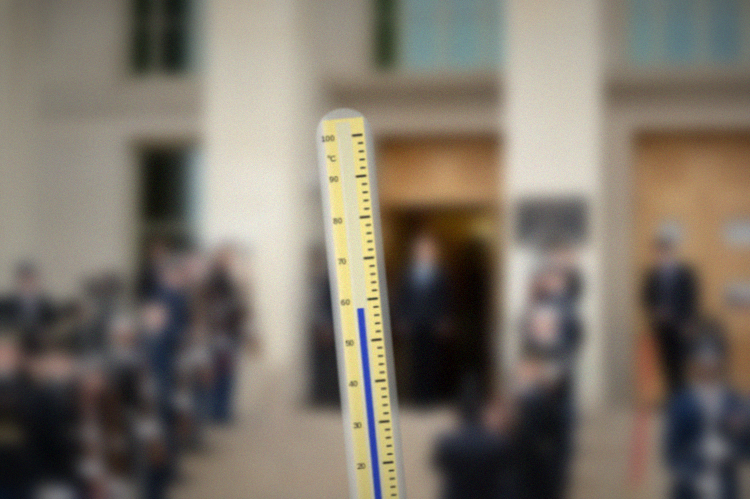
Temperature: {"value": 58, "unit": "°C"}
